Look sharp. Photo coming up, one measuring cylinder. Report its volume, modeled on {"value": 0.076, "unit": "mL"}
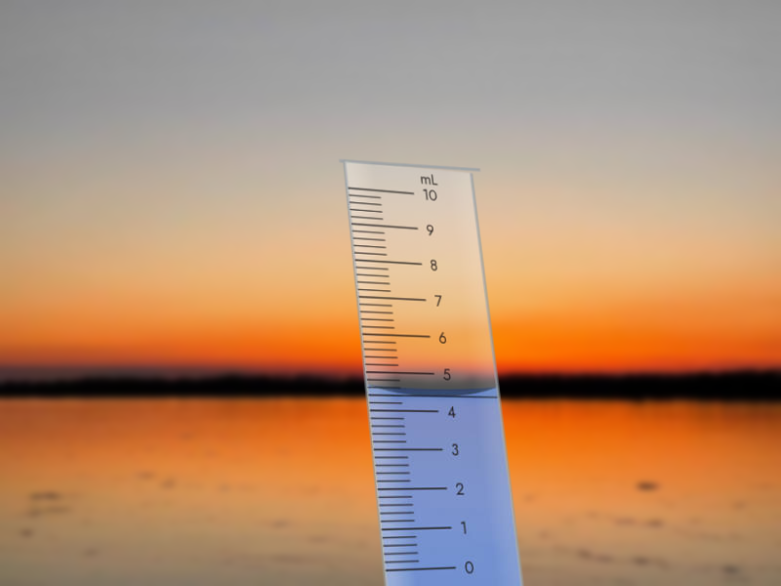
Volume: {"value": 4.4, "unit": "mL"}
